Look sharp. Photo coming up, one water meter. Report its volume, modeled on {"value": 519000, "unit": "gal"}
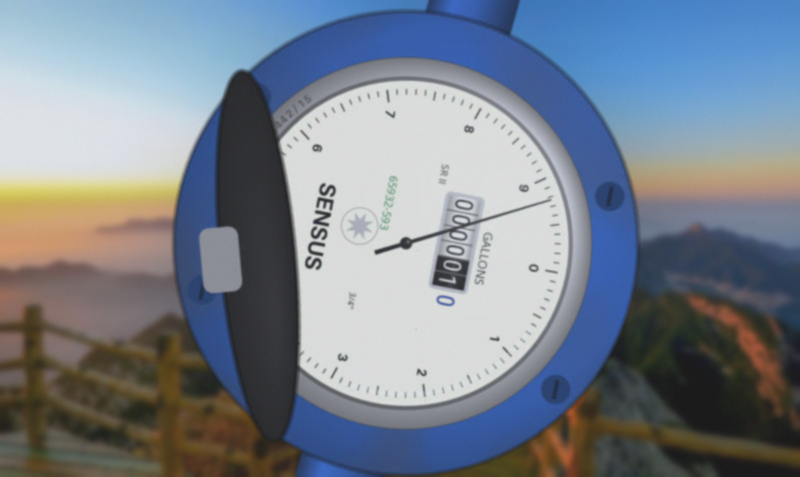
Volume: {"value": 9.2, "unit": "gal"}
